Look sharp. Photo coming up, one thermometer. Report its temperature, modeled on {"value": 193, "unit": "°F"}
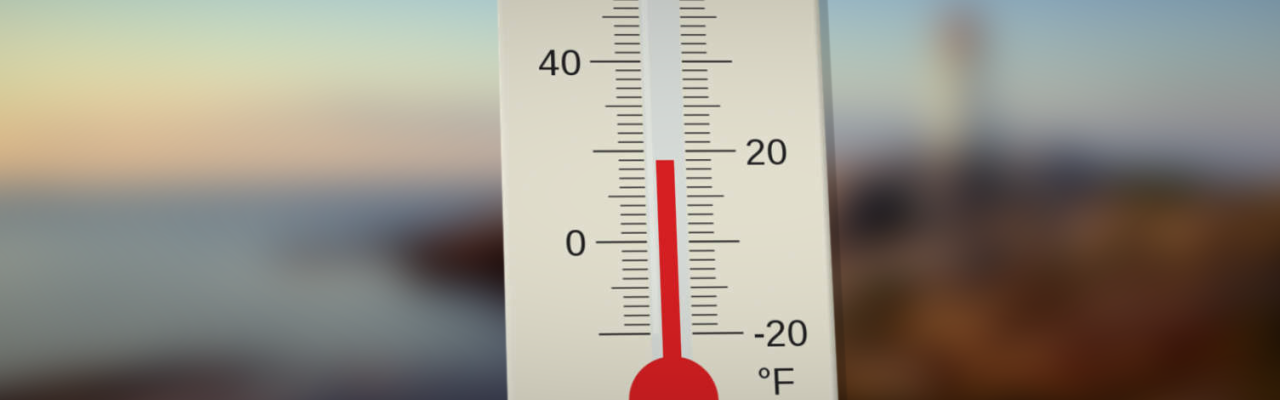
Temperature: {"value": 18, "unit": "°F"}
